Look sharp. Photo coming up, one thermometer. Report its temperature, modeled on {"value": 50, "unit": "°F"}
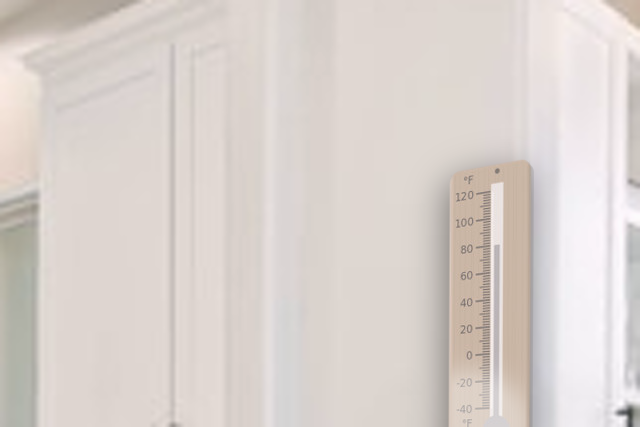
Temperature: {"value": 80, "unit": "°F"}
